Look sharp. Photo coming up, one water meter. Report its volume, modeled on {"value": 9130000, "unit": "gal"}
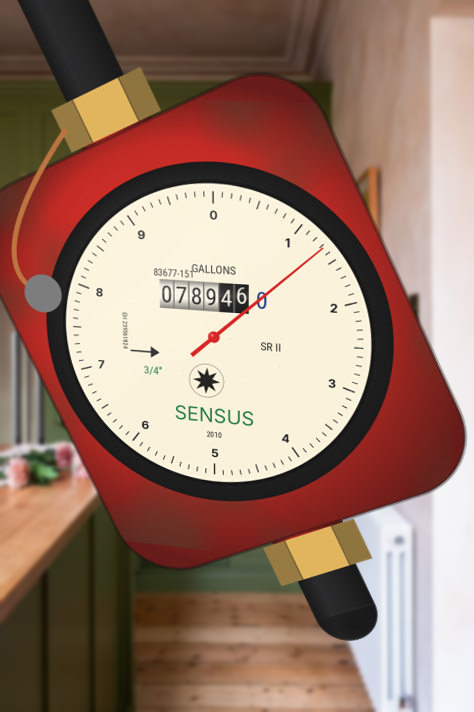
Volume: {"value": 789461.3, "unit": "gal"}
